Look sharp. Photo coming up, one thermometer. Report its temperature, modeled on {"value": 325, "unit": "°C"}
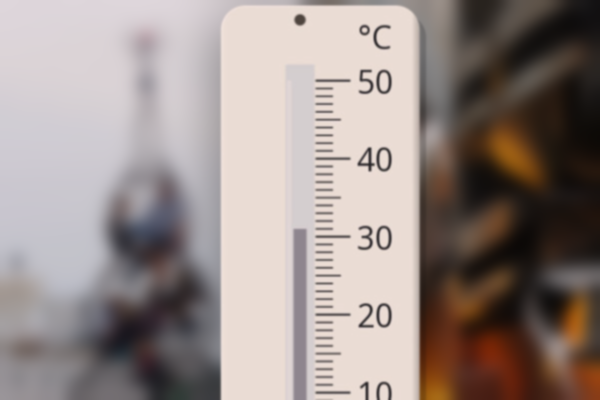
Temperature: {"value": 31, "unit": "°C"}
